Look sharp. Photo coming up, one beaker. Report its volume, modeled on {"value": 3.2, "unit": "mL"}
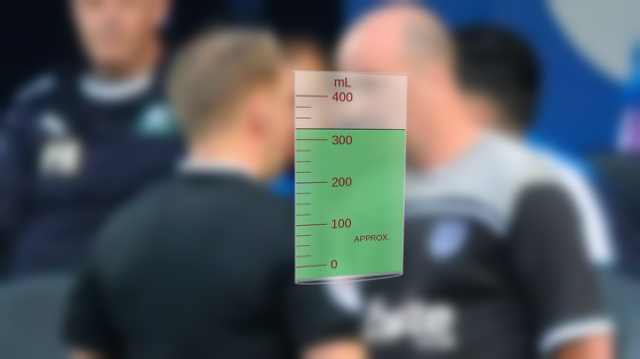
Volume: {"value": 325, "unit": "mL"}
